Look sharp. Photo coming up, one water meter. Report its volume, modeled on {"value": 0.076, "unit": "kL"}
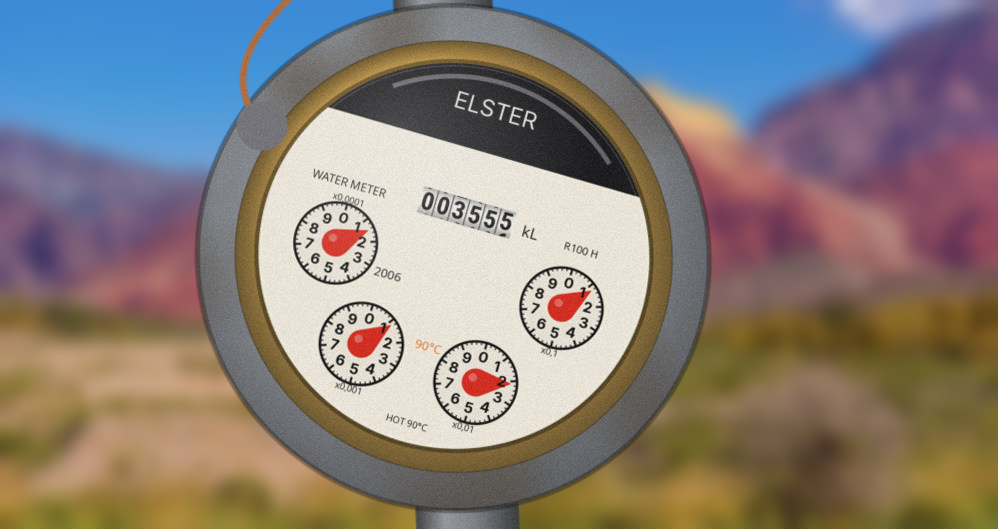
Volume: {"value": 3555.1211, "unit": "kL"}
